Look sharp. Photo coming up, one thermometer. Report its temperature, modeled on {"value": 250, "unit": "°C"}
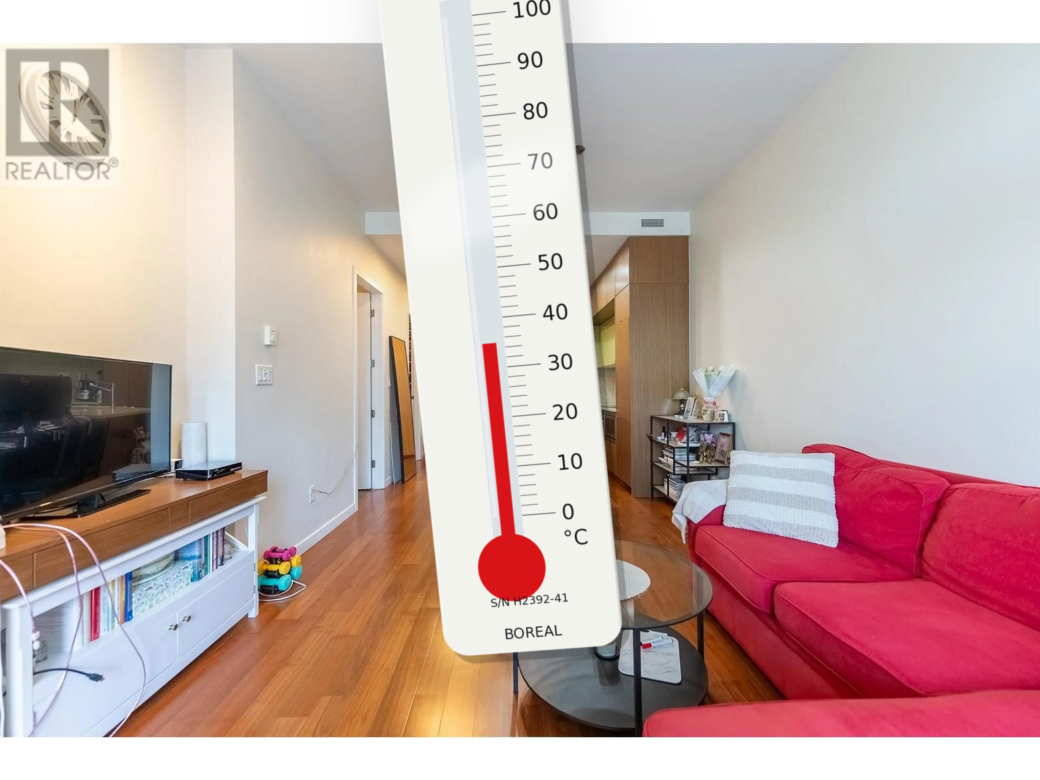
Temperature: {"value": 35, "unit": "°C"}
